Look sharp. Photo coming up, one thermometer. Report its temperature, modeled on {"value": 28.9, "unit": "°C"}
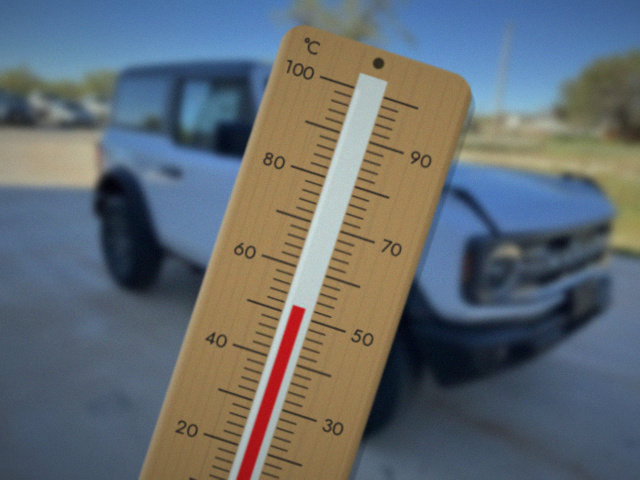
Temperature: {"value": 52, "unit": "°C"}
